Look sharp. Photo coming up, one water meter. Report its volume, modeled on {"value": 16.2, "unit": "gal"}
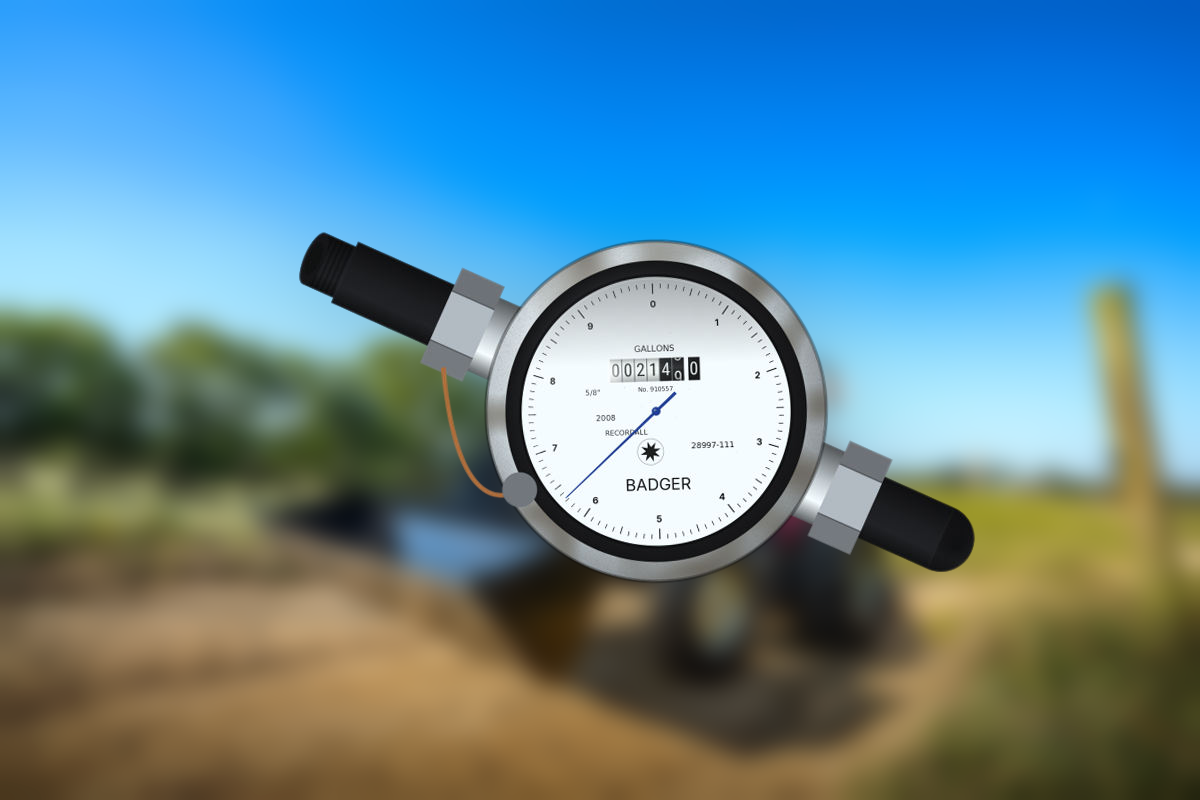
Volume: {"value": 21486.3, "unit": "gal"}
